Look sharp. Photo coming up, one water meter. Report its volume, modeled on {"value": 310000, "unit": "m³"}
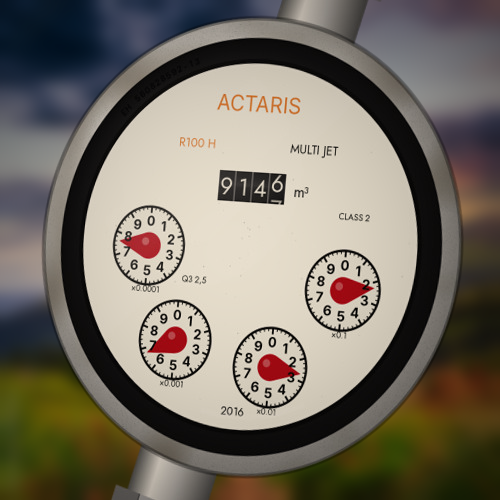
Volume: {"value": 9146.2267, "unit": "m³"}
